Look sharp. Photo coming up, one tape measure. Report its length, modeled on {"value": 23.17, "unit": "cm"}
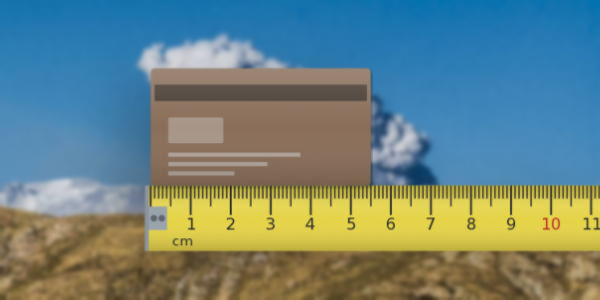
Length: {"value": 5.5, "unit": "cm"}
